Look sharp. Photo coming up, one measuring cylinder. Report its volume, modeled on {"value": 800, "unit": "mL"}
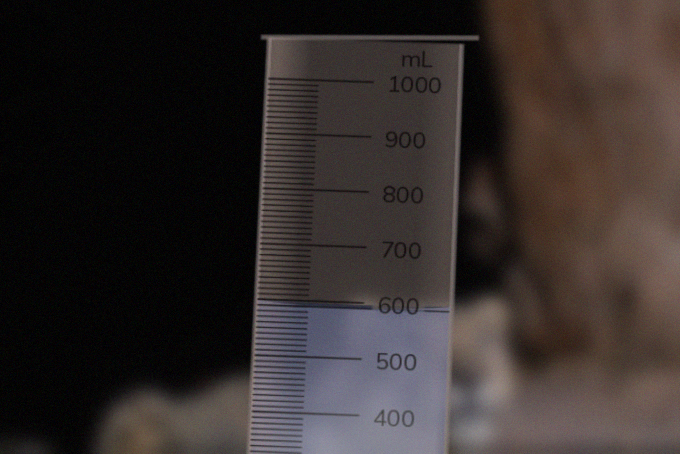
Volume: {"value": 590, "unit": "mL"}
